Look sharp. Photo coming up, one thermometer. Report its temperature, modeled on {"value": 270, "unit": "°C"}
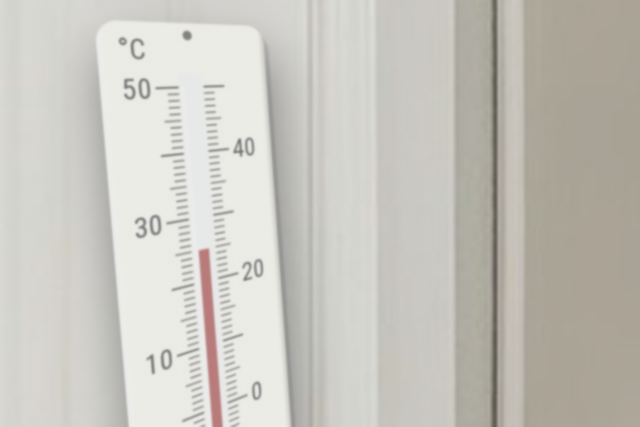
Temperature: {"value": 25, "unit": "°C"}
